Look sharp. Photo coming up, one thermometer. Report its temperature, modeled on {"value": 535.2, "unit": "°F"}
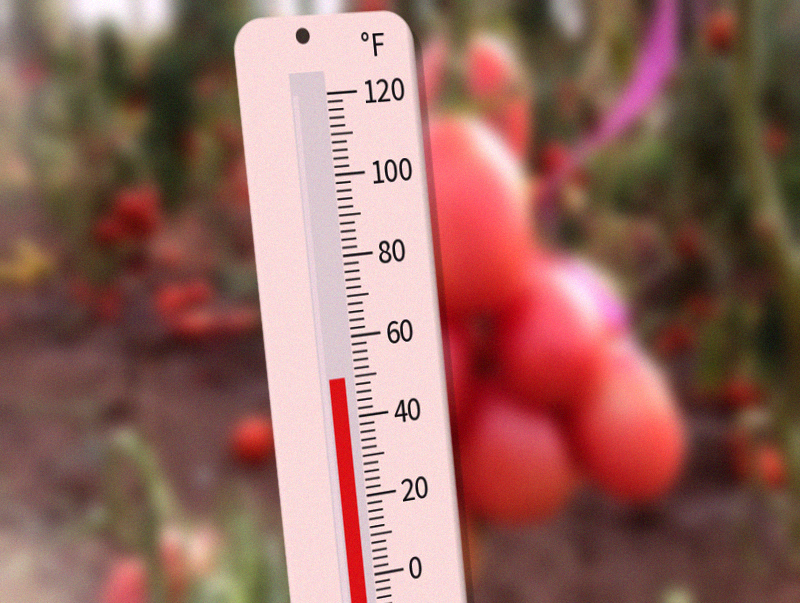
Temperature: {"value": 50, "unit": "°F"}
